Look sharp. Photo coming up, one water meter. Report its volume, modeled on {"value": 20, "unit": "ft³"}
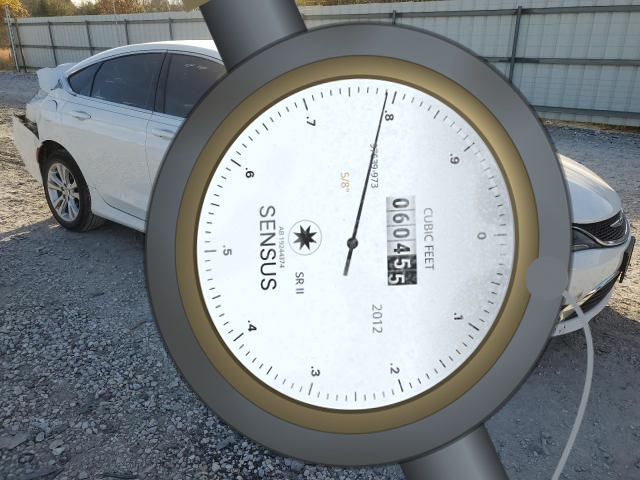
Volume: {"value": 60454.79, "unit": "ft³"}
